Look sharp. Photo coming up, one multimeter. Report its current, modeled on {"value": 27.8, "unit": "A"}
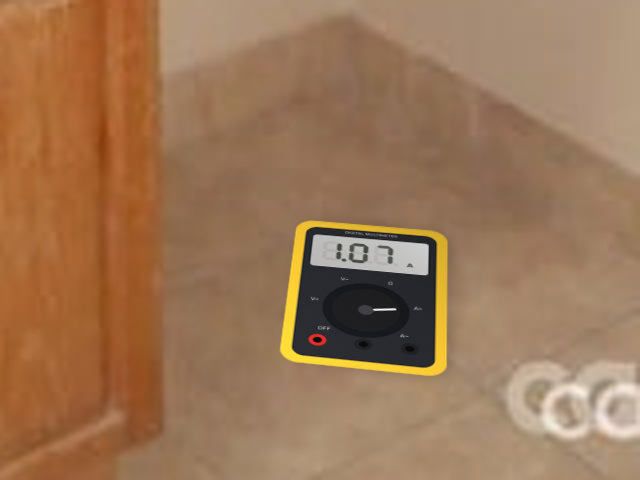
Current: {"value": 1.07, "unit": "A"}
